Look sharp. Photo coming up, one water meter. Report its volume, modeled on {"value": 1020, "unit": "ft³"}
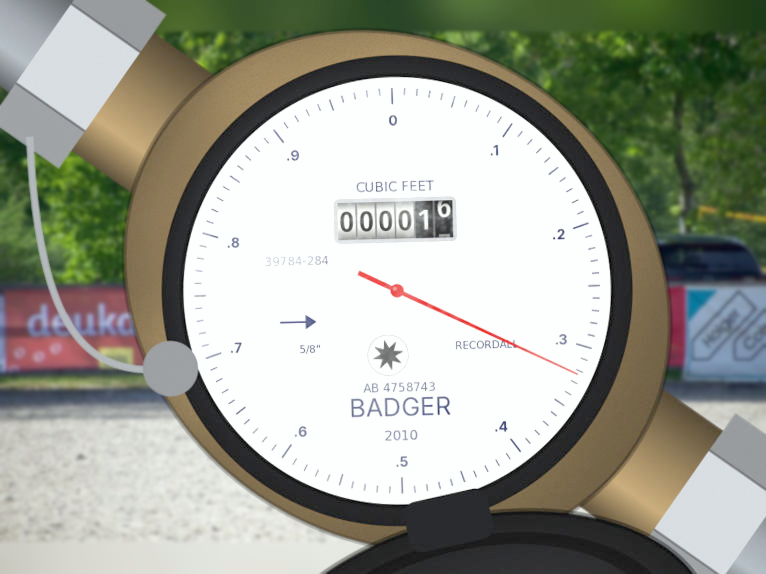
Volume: {"value": 16.32, "unit": "ft³"}
